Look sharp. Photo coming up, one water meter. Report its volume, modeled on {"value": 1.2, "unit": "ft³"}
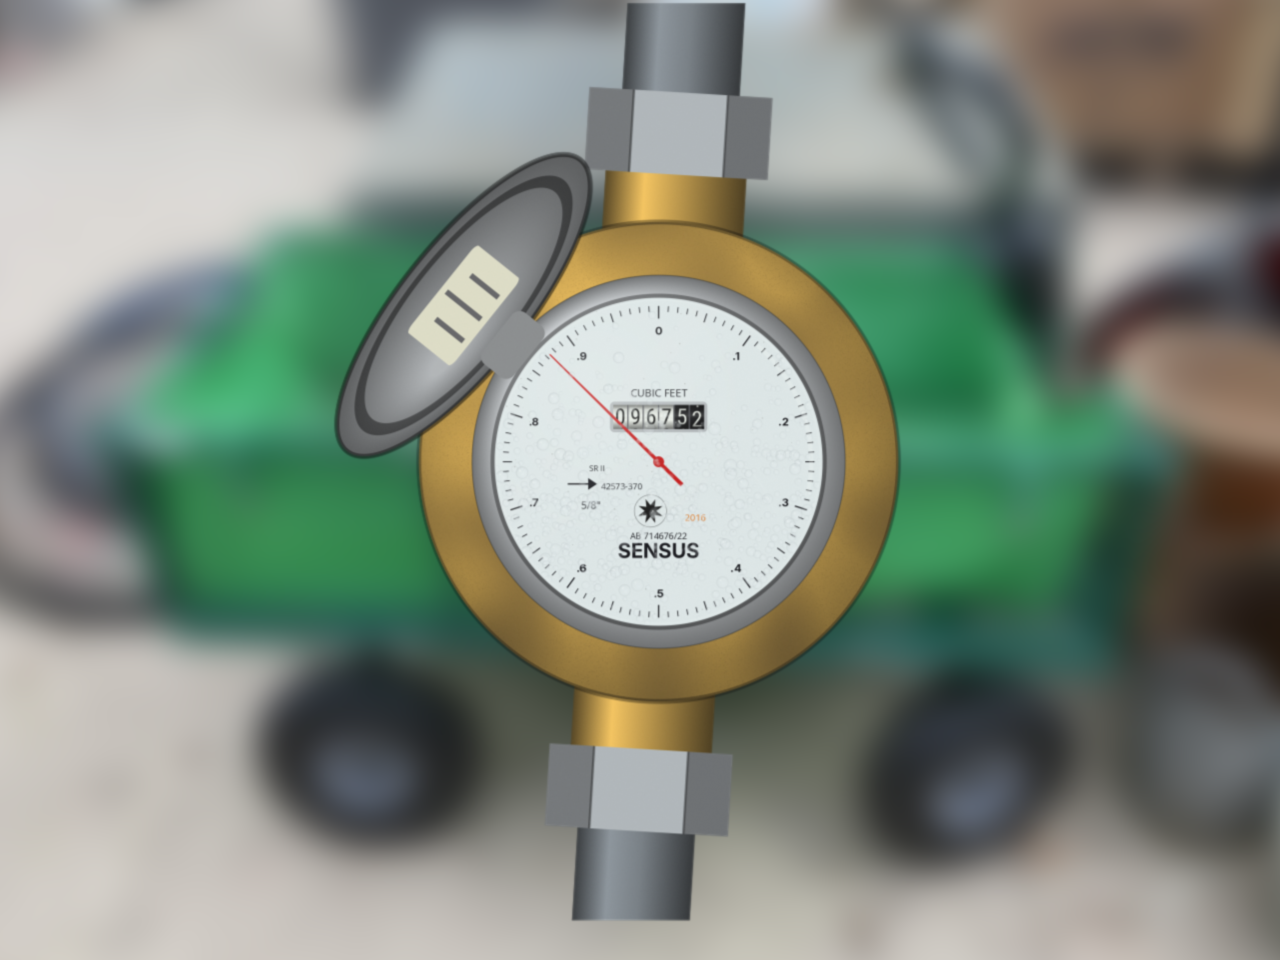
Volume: {"value": 96751.87, "unit": "ft³"}
